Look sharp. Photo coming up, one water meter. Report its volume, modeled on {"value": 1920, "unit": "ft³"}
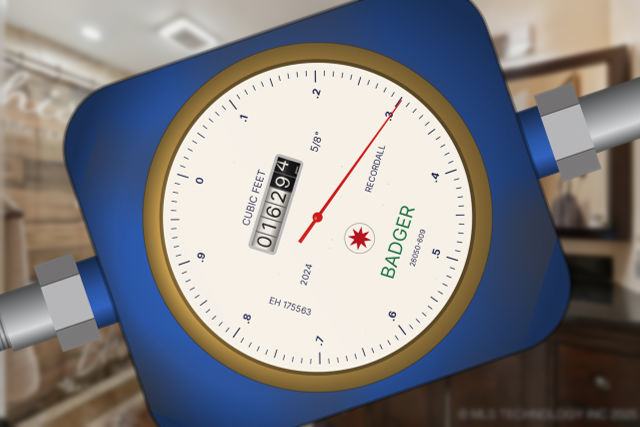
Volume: {"value": 16294.30, "unit": "ft³"}
